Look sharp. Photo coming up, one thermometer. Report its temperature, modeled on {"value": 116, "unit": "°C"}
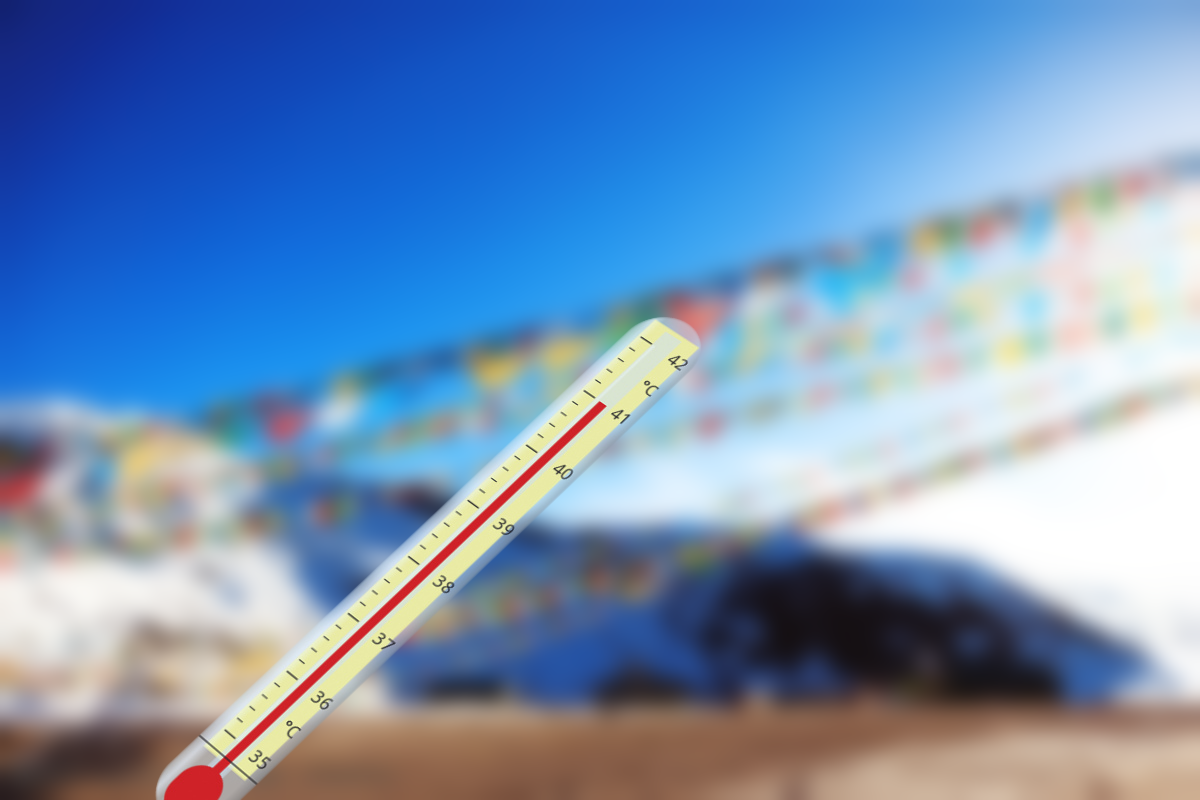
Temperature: {"value": 41, "unit": "°C"}
